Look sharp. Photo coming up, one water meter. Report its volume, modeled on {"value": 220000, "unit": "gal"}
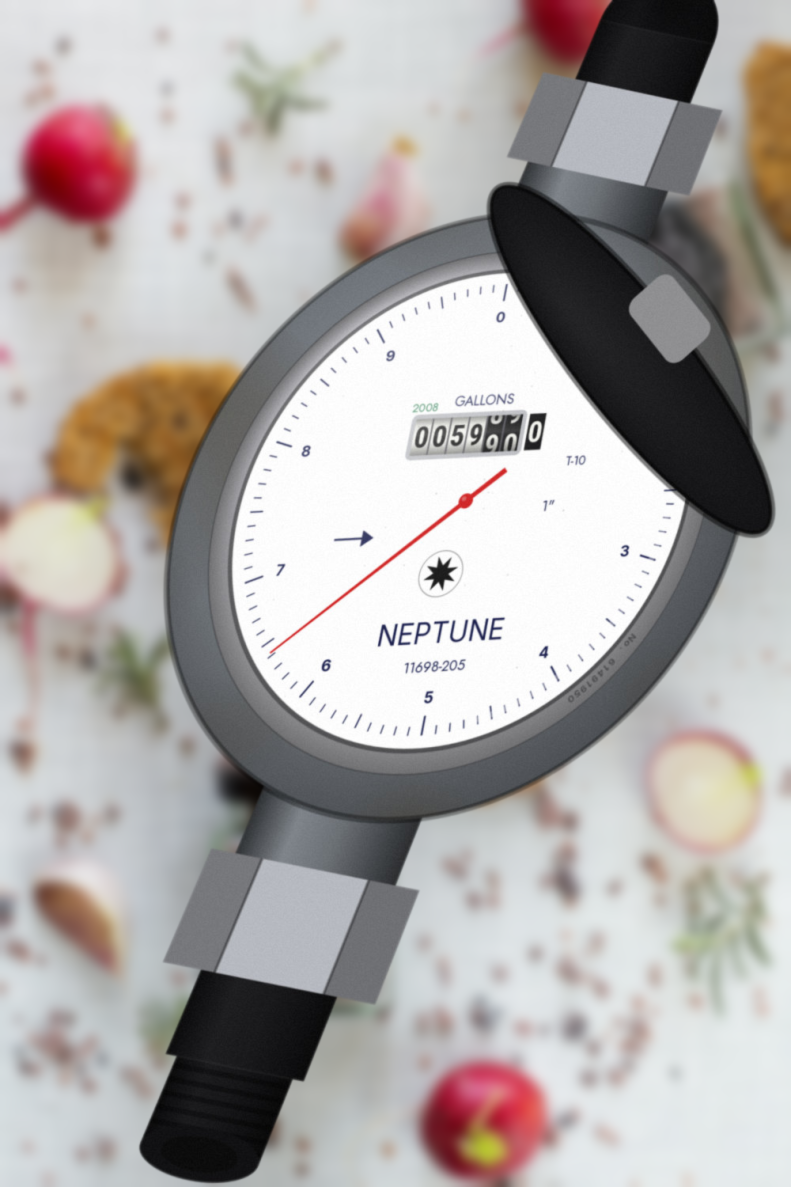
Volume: {"value": 59896.4, "unit": "gal"}
